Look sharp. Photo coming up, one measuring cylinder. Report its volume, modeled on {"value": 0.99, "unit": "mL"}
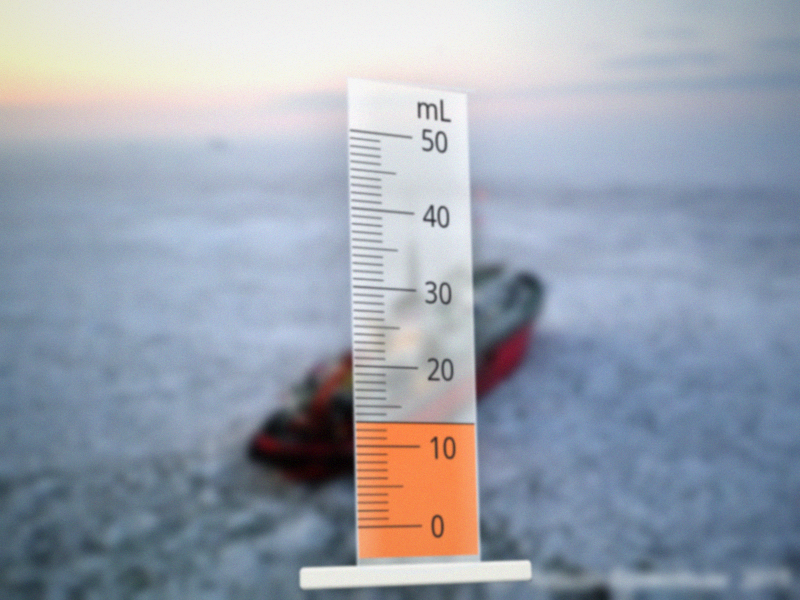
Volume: {"value": 13, "unit": "mL"}
